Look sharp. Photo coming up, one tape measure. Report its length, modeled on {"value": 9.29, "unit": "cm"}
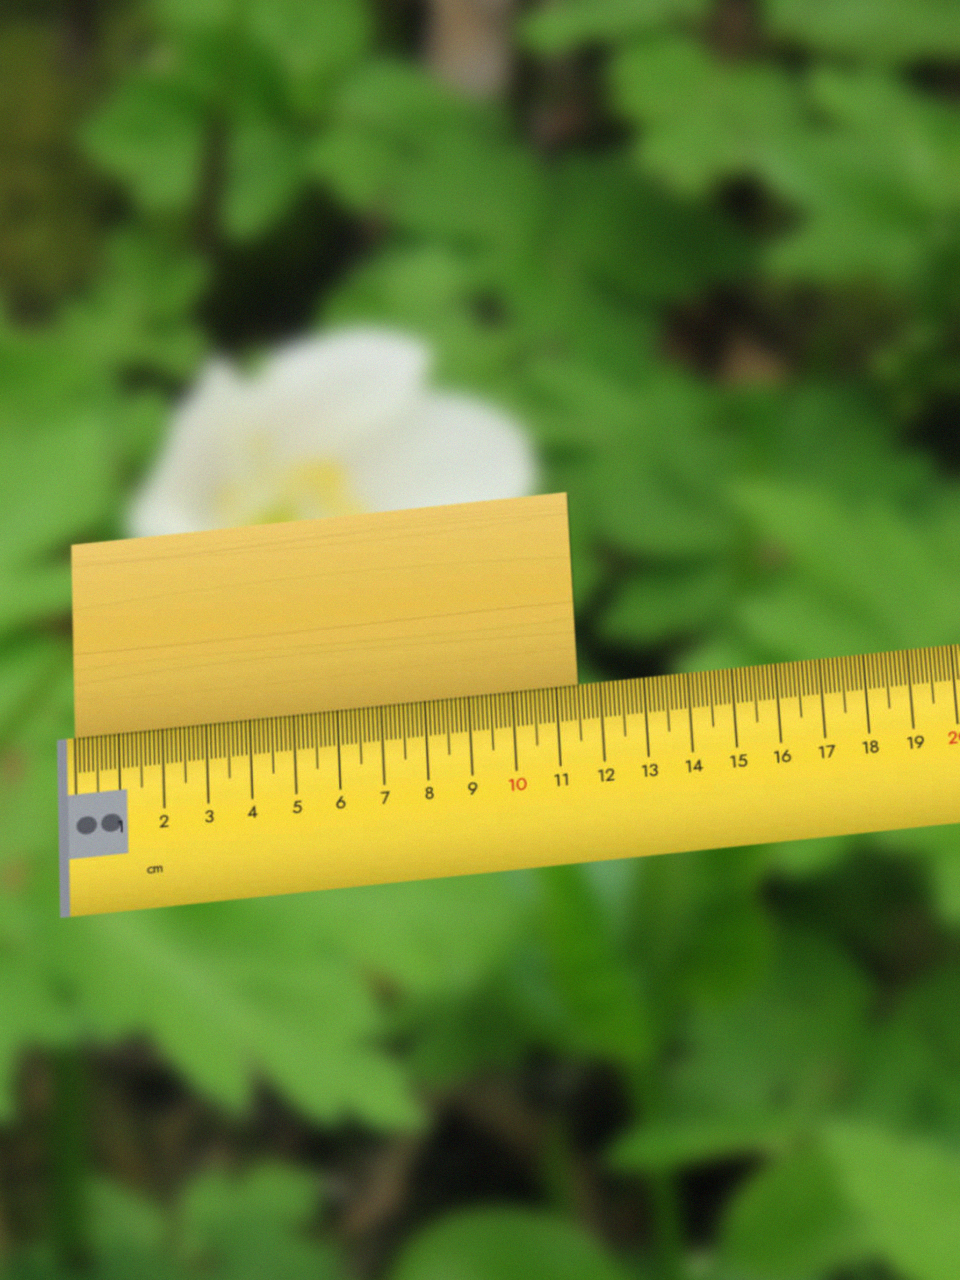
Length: {"value": 11.5, "unit": "cm"}
